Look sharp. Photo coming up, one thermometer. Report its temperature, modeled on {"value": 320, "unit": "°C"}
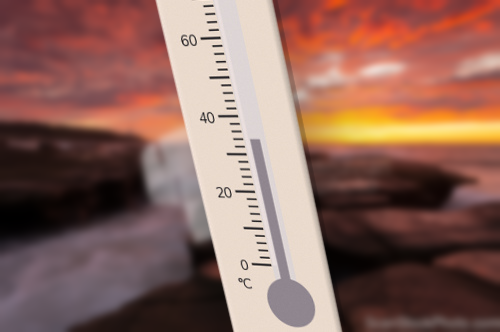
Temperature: {"value": 34, "unit": "°C"}
